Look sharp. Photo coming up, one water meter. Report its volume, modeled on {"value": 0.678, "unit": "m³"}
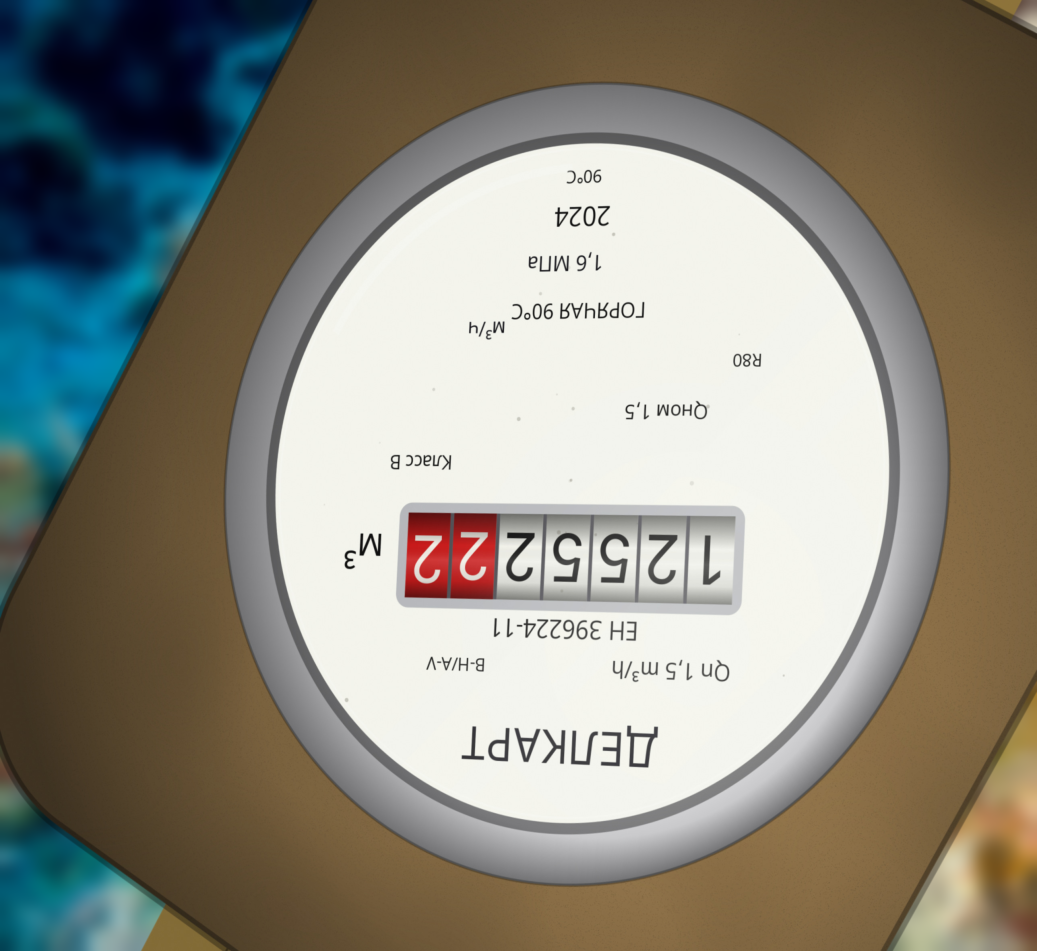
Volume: {"value": 12552.22, "unit": "m³"}
